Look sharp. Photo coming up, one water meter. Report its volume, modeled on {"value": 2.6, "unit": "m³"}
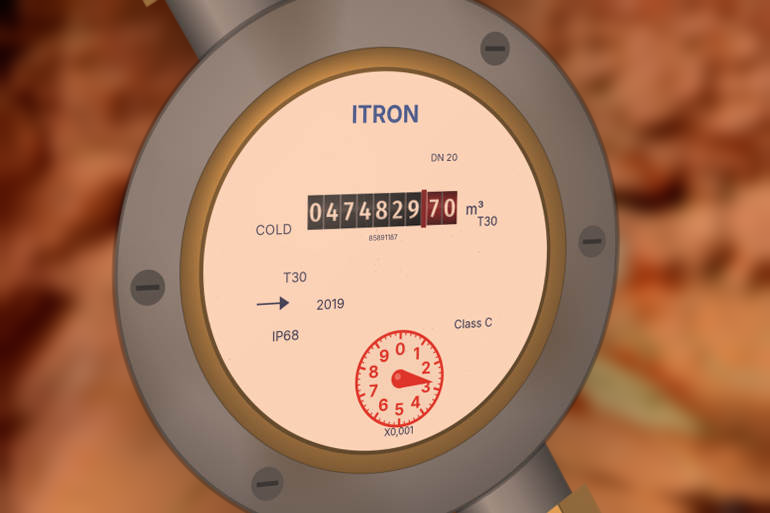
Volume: {"value": 474829.702, "unit": "m³"}
